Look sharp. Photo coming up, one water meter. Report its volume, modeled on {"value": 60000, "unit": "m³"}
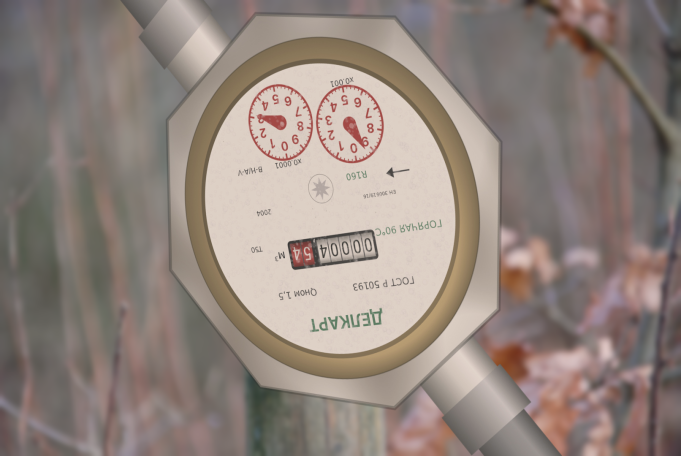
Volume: {"value": 4.5393, "unit": "m³"}
